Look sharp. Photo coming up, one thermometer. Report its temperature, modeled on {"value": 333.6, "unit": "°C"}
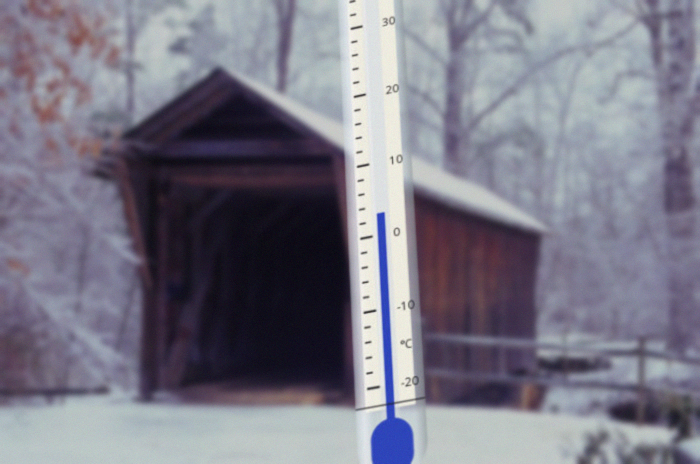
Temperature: {"value": 3, "unit": "°C"}
